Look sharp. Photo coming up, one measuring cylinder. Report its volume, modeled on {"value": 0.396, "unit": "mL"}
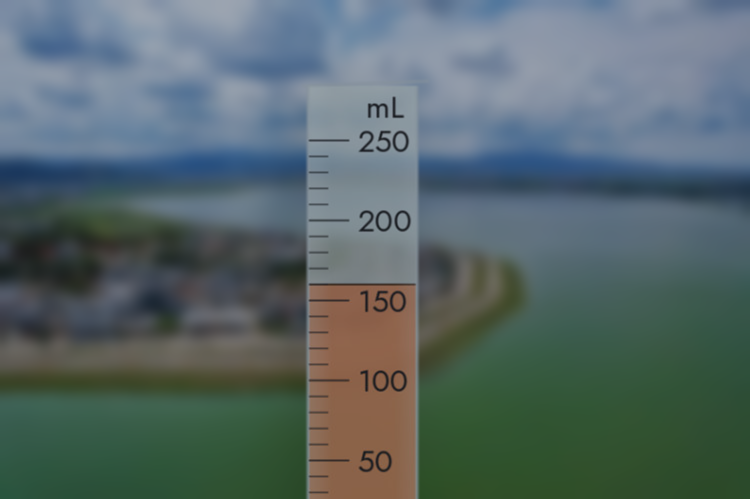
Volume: {"value": 160, "unit": "mL"}
